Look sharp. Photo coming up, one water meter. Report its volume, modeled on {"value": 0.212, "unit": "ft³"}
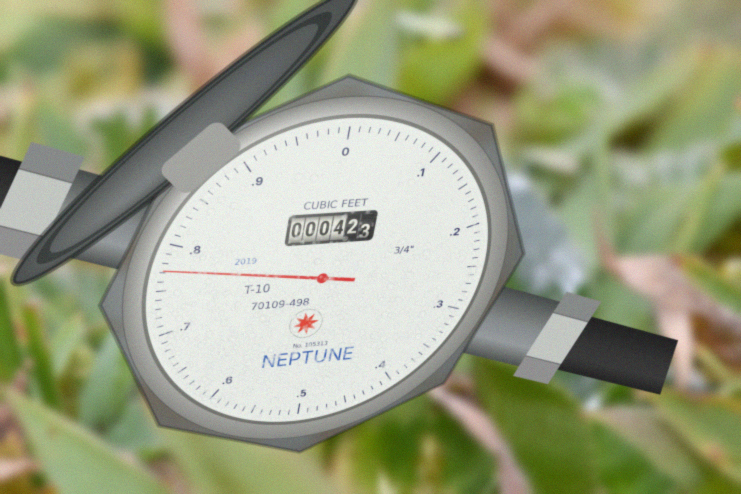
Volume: {"value": 422.77, "unit": "ft³"}
